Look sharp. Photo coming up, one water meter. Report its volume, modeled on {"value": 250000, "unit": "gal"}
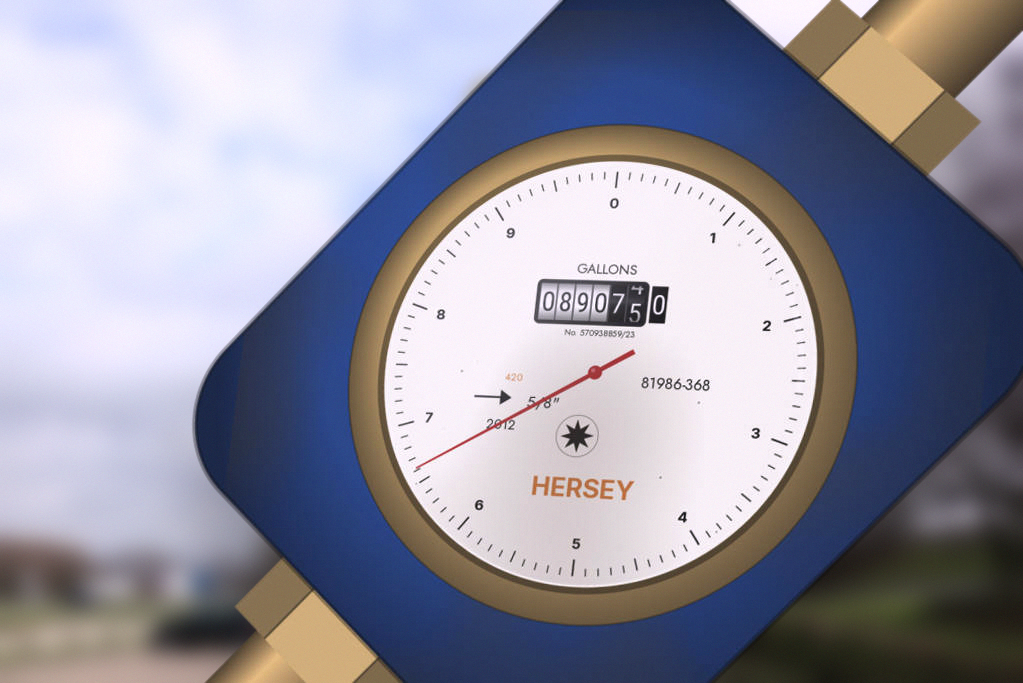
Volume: {"value": 890746.6, "unit": "gal"}
